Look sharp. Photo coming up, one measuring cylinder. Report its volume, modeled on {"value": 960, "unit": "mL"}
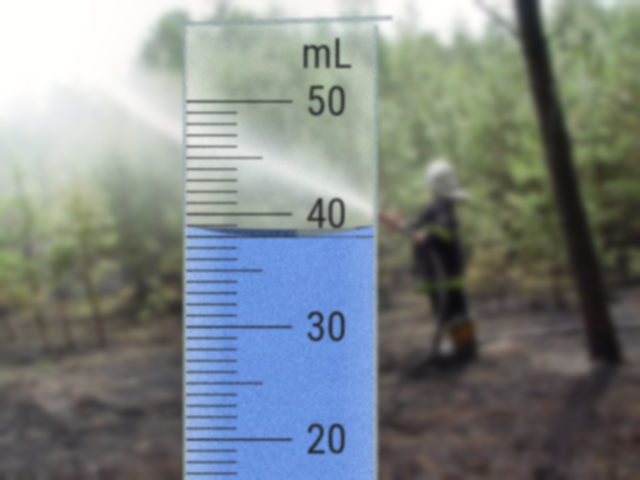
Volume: {"value": 38, "unit": "mL"}
